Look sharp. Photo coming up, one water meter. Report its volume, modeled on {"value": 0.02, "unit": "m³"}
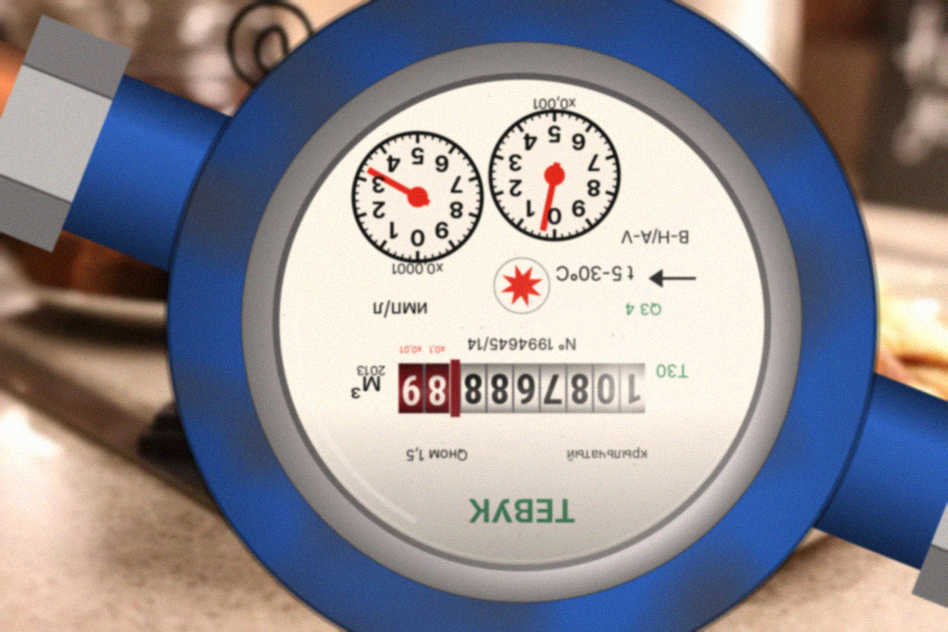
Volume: {"value": 1087688.8903, "unit": "m³"}
